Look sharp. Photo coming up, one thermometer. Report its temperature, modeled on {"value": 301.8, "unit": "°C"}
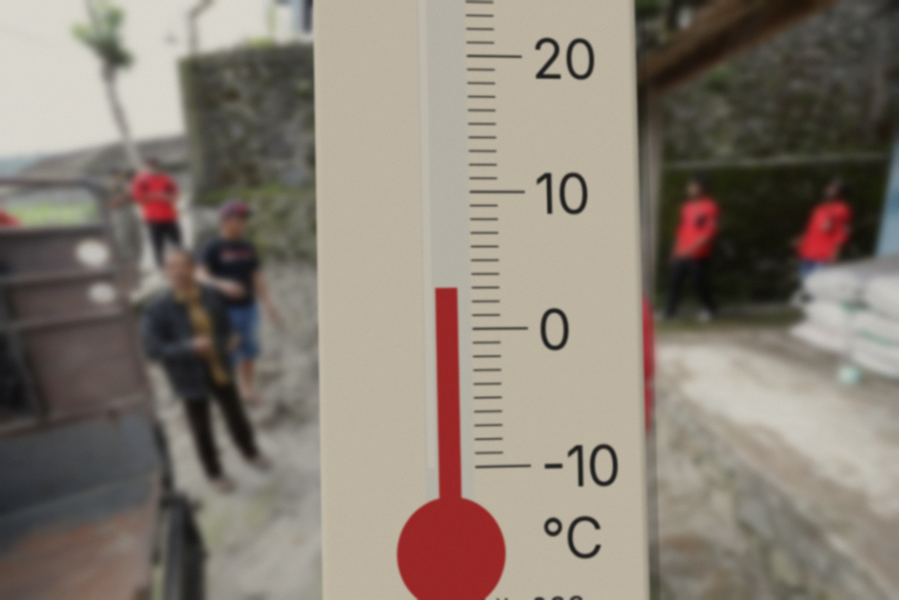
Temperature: {"value": 3, "unit": "°C"}
